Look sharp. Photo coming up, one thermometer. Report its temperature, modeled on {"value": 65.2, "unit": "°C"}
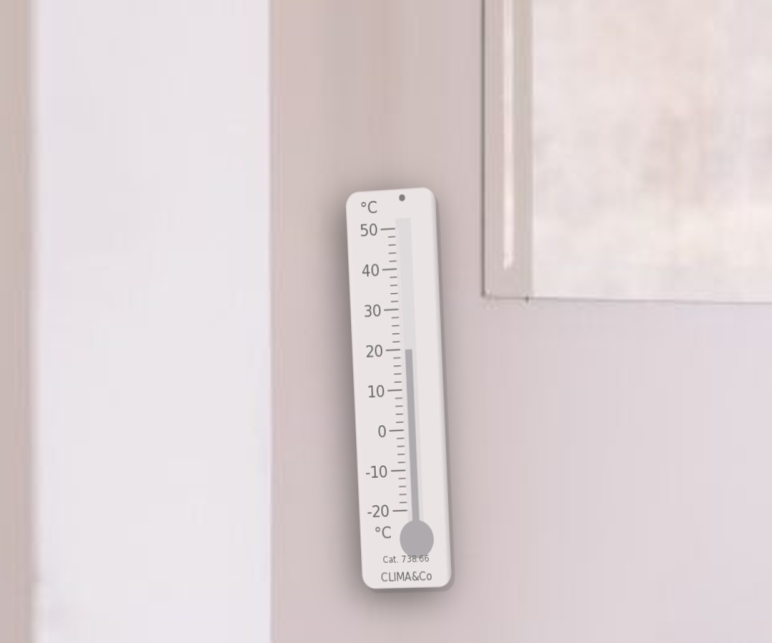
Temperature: {"value": 20, "unit": "°C"}
